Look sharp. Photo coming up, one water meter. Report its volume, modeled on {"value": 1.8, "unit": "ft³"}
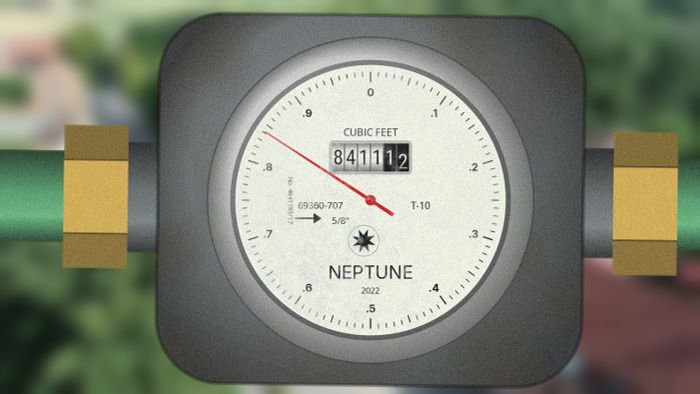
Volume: {"value": 841111.84, "unit": "ft³"}
